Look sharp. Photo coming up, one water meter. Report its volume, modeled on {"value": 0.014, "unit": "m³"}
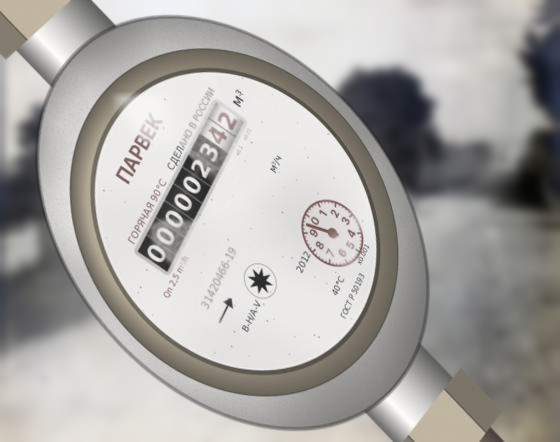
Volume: {"value": 23.419, "unit": "m³"}
